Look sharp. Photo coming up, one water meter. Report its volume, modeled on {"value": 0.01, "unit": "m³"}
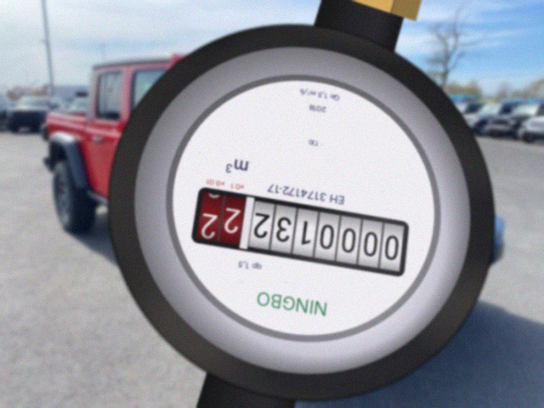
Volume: {"value": 132.22, "unit": "m³"}
